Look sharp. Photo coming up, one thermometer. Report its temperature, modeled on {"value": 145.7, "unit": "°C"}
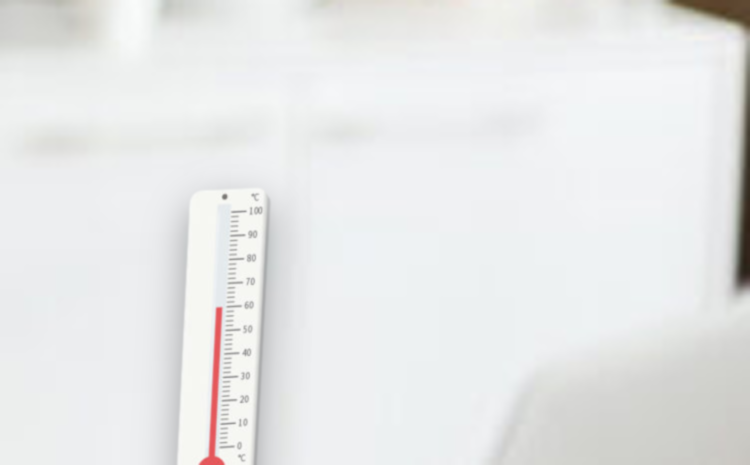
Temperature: {"value": 60, "unit": "°C"}
